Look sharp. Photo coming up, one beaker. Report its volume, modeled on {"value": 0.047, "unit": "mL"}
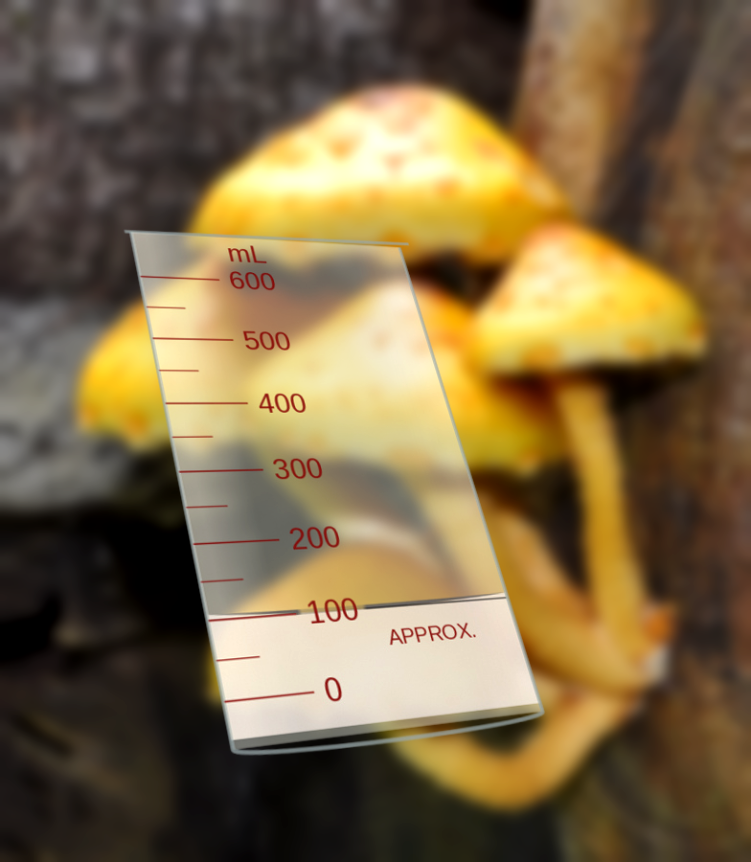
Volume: {"value": 100, "unit": "mL"}
